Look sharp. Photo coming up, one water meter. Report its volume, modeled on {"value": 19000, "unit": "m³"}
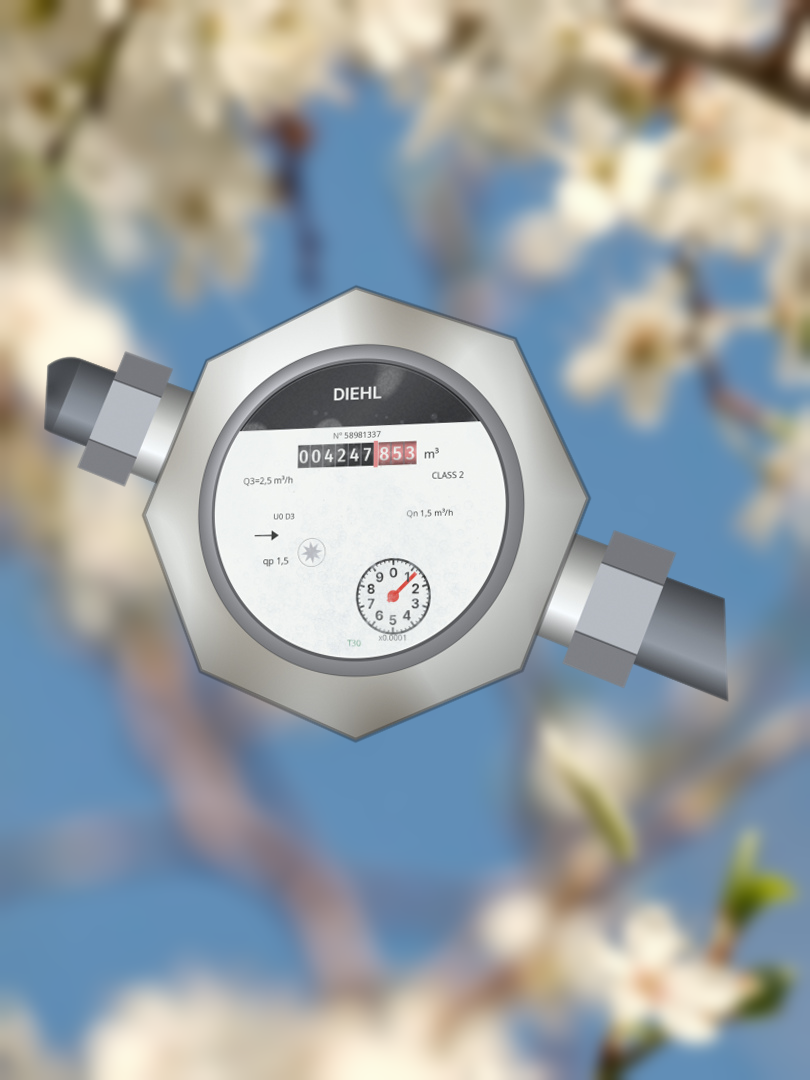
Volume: {"value": 4247.8531, "unit": "m³"}
